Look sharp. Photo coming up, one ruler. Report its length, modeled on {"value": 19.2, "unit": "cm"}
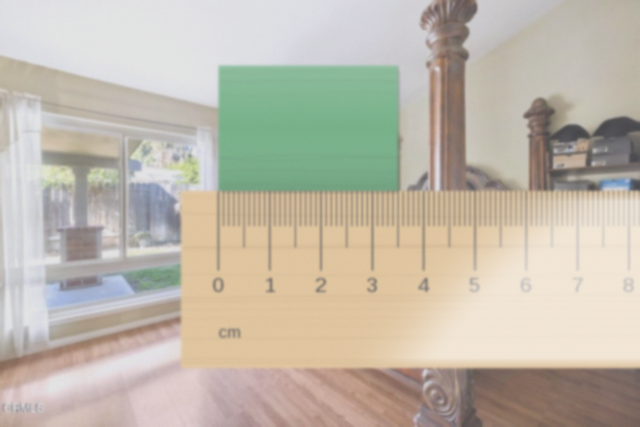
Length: {"value": 3.5, "unit": "cm"}
